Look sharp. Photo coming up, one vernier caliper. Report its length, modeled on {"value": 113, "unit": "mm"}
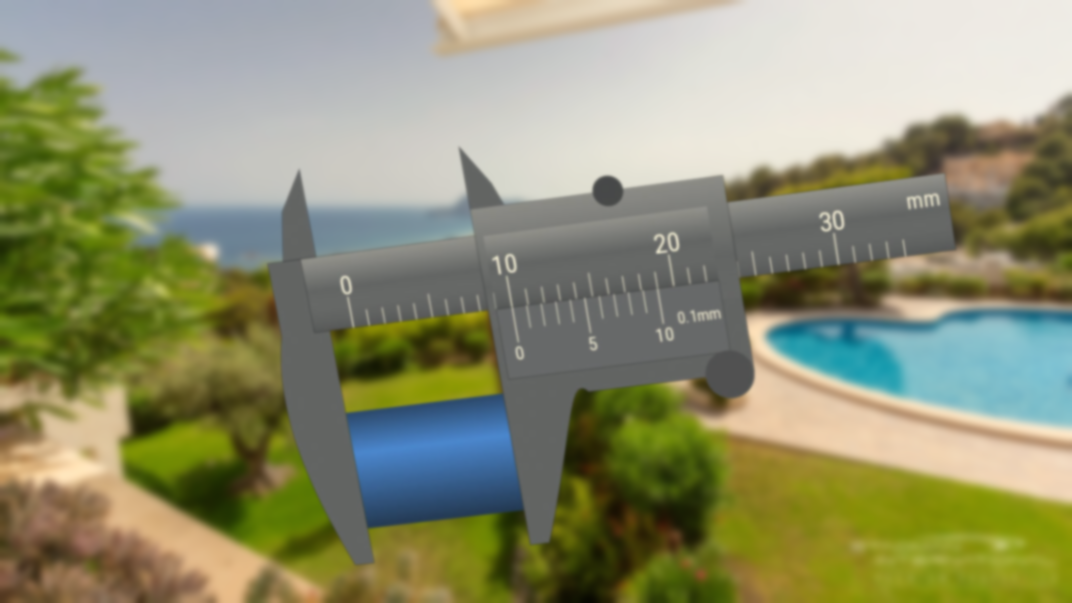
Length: {"value": 10.0, "unit": "mm"}
